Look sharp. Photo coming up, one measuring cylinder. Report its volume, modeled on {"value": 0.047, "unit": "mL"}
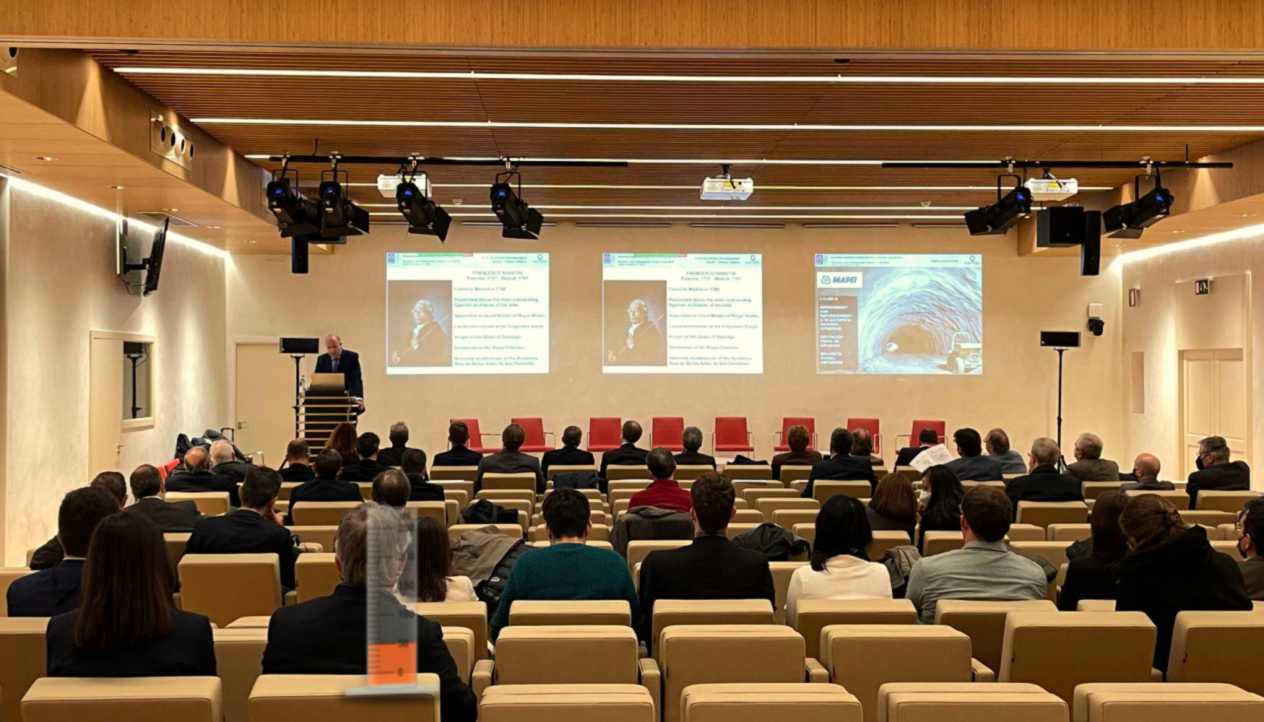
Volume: {"value": 50, "unit": "mL"}
